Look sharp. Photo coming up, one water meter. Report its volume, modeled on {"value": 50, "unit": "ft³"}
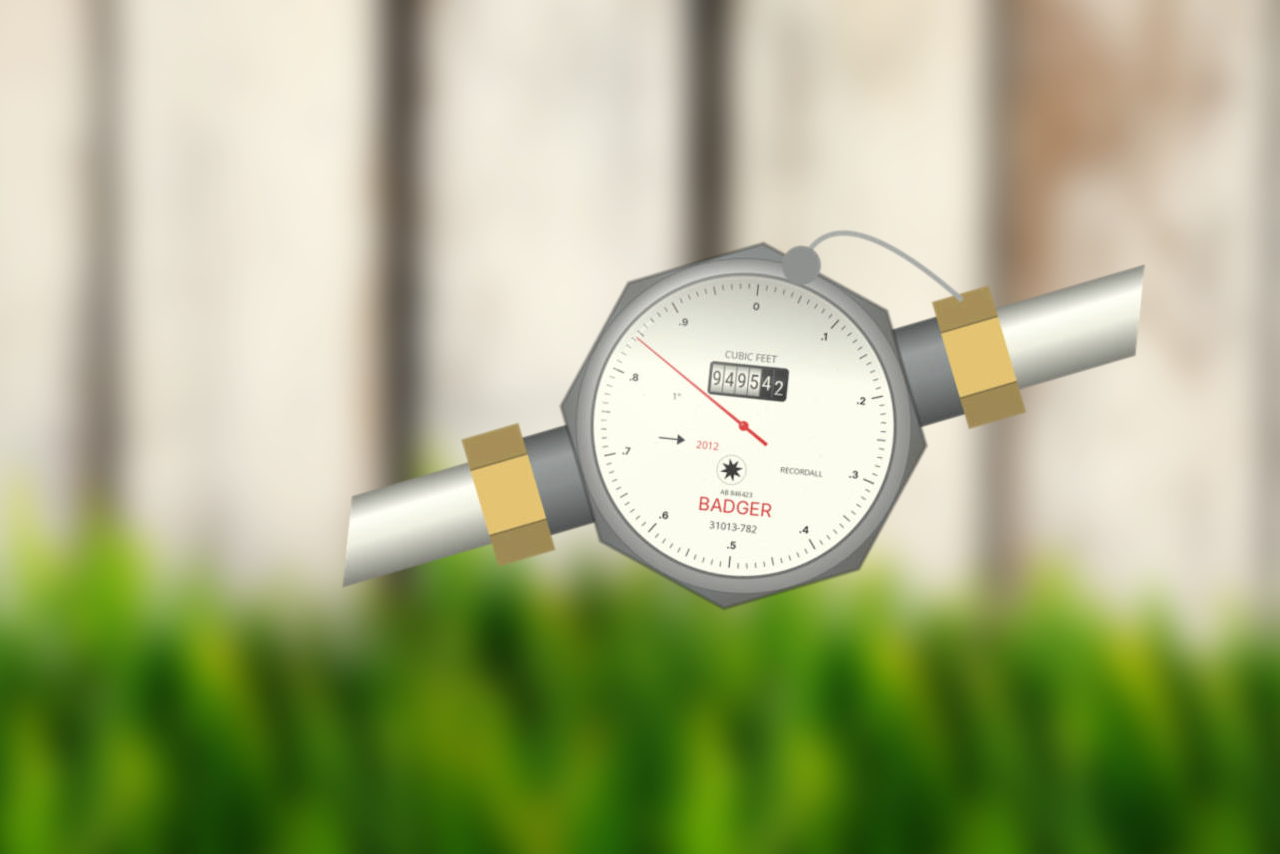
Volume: {"value": 949541.84, "unit": "ft³"}
